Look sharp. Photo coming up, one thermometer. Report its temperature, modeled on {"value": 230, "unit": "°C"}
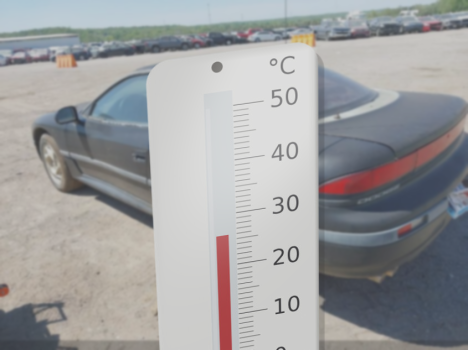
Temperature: {"value": 26, "unit": "°C"}
